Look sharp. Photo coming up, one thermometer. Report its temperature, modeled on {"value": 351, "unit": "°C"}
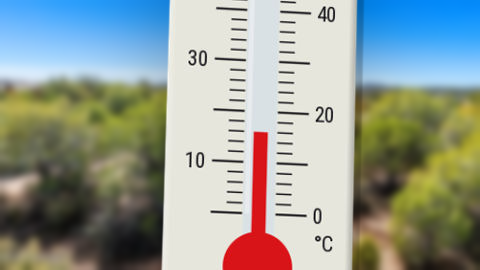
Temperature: {"value": 16, "unit": "°C"}
